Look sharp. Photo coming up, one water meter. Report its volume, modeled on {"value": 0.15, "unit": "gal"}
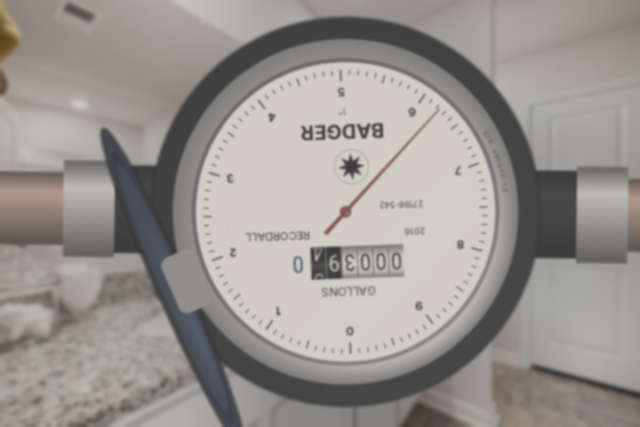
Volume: {"value": 3936.2, "unit": "gal"}
